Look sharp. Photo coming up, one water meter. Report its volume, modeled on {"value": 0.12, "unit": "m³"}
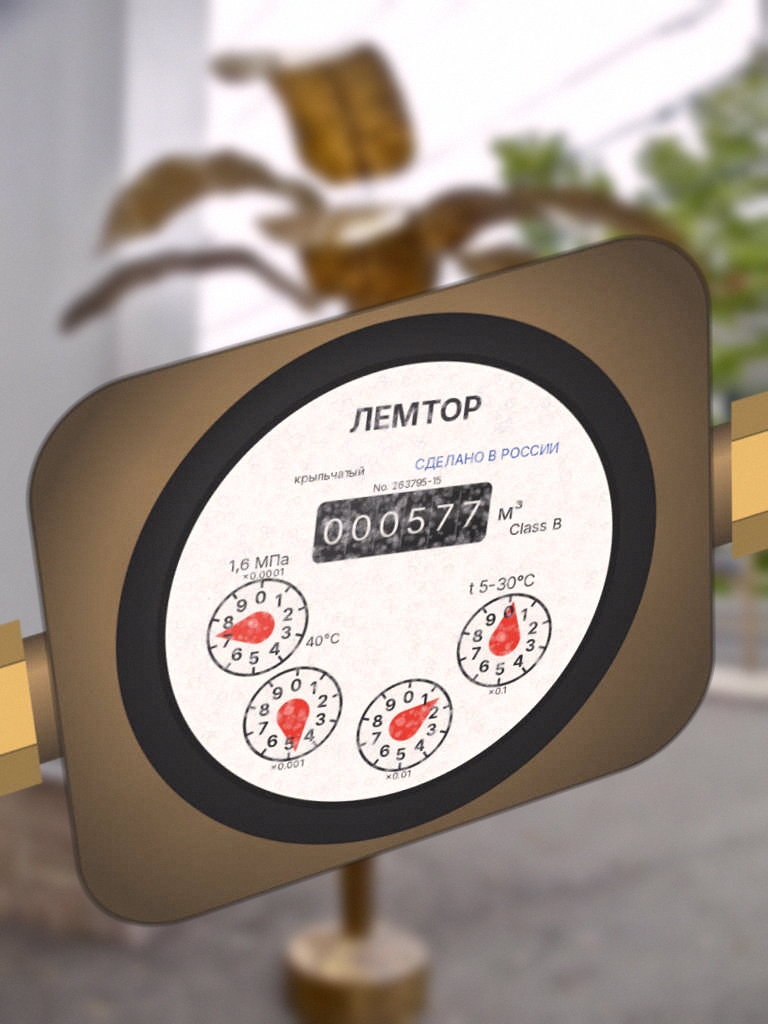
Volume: {"value": 577.0147, "unit": "m³"}
